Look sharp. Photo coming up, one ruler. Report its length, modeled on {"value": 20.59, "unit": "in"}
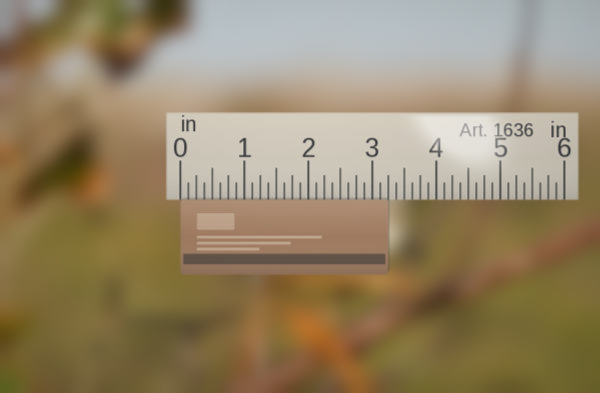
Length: {"value": 3.25, "unit": "in"}
